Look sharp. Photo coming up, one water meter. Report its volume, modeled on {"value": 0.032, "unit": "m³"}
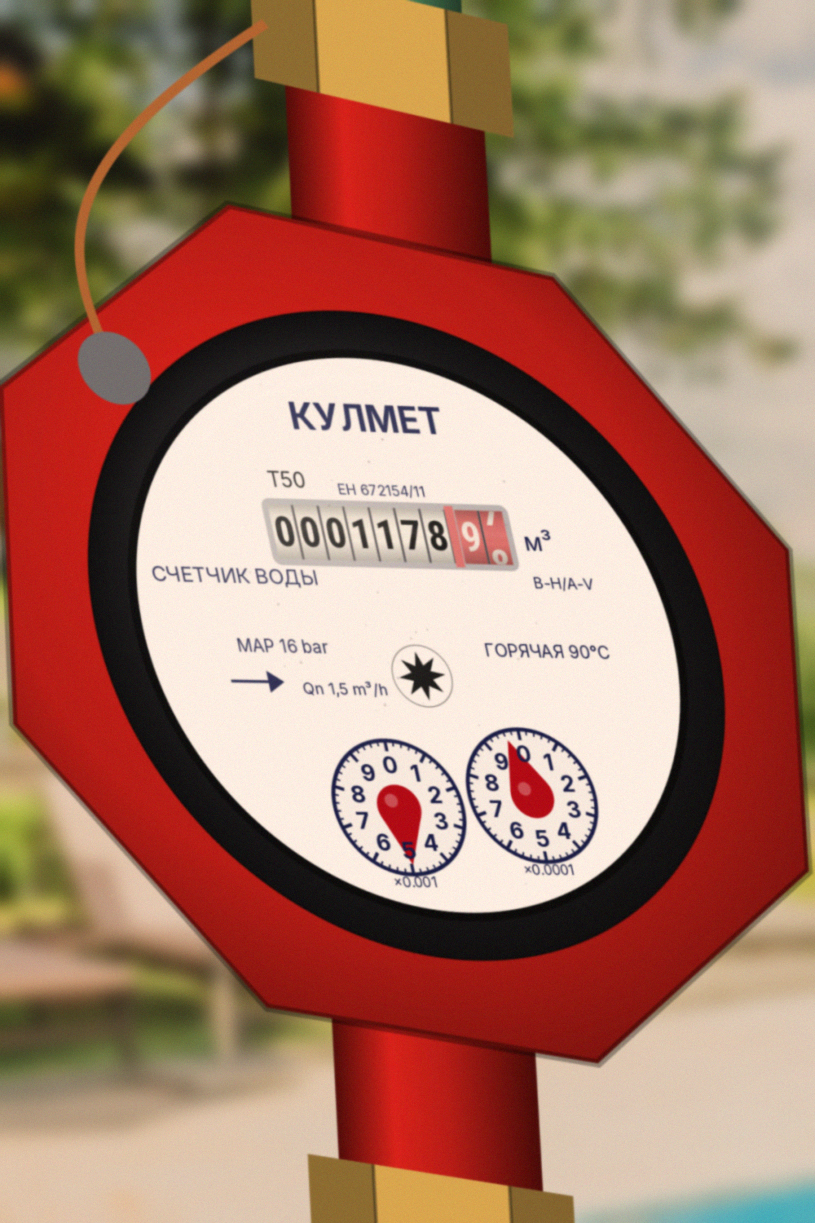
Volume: {"value": 1178.9749, "unit": "m³"}
